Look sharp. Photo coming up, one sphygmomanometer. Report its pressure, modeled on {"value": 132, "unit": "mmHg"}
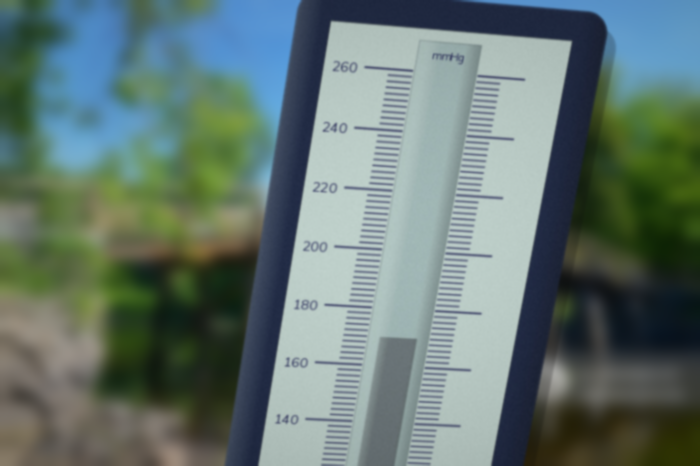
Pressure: {"value": 170, "unit": "mmHg"}
